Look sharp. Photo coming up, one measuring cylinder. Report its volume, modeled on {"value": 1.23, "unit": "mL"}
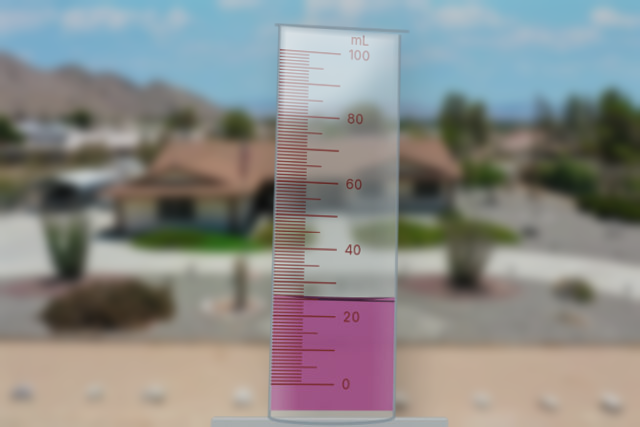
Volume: {"value": 25, "unit": "mL"}
